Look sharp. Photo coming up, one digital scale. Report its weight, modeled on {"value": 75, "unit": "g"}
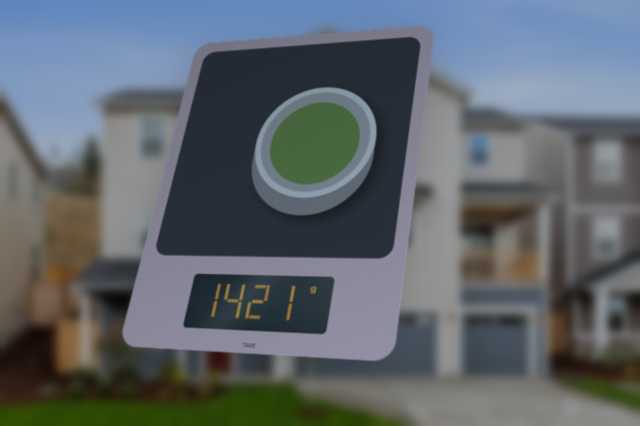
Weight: {"value": 1421, "unit": "g"}
